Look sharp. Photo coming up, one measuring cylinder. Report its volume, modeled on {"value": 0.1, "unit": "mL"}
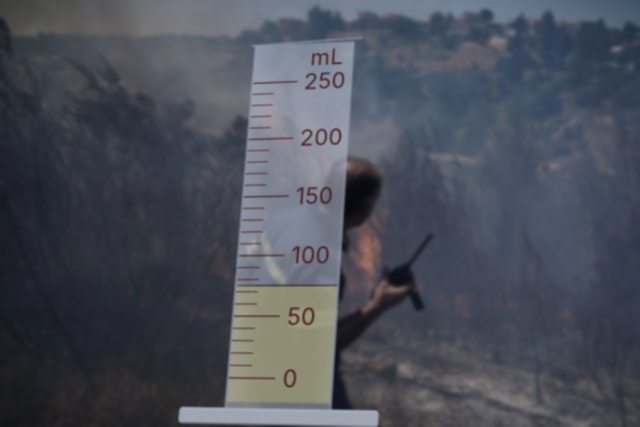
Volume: {"value": 75, "unit": "mL"}
